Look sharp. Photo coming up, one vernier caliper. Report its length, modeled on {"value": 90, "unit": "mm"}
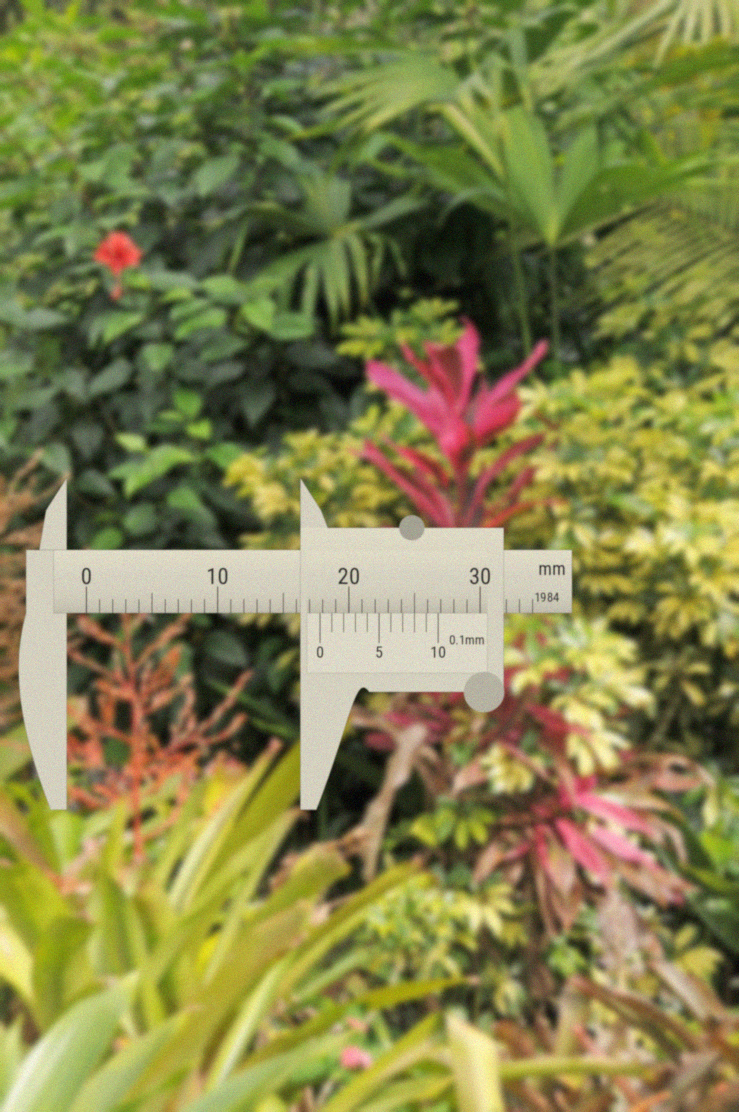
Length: {"value": 17.8, "unit": "mm"}
